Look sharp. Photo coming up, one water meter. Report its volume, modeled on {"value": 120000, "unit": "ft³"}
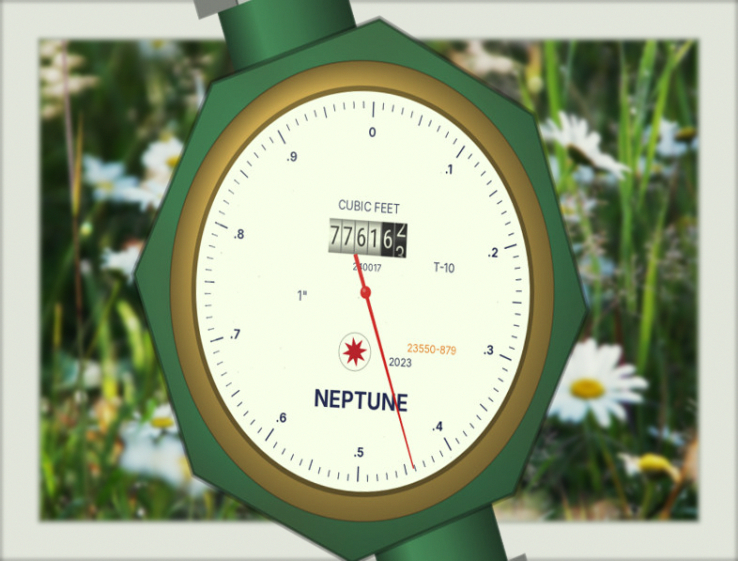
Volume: {"value": 776162.44, "unit": "ft³"}
